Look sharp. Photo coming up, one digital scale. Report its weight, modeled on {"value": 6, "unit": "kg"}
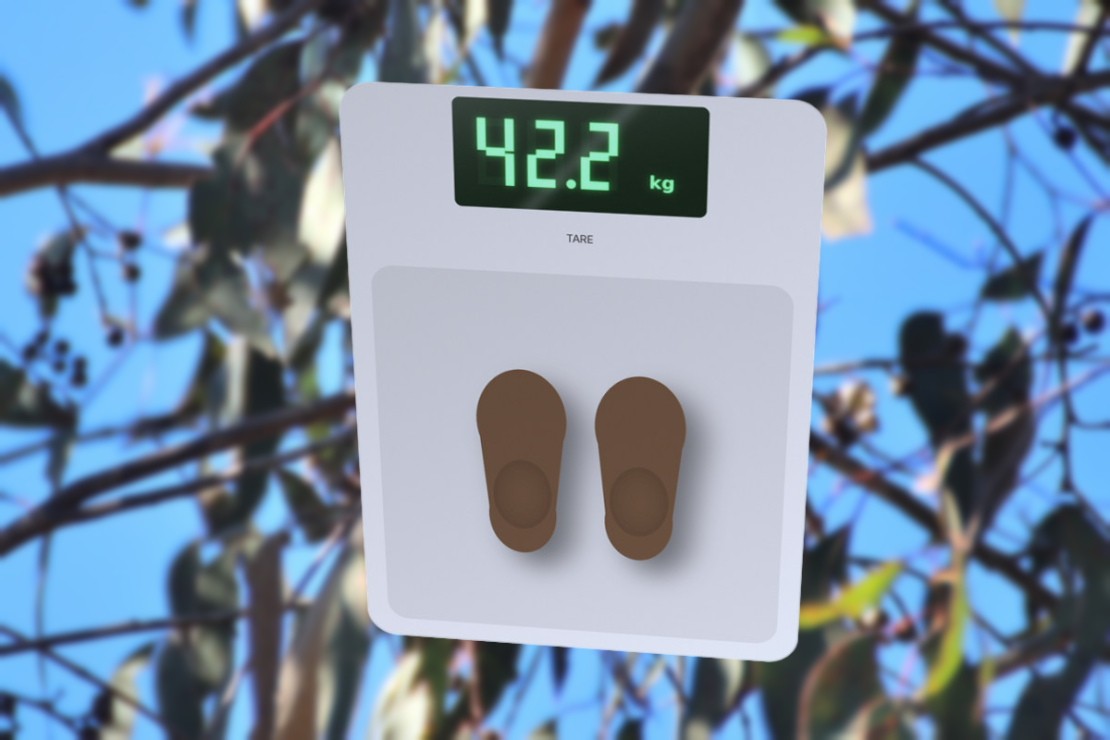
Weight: {"value": 42.2, "unit": "kg"}
